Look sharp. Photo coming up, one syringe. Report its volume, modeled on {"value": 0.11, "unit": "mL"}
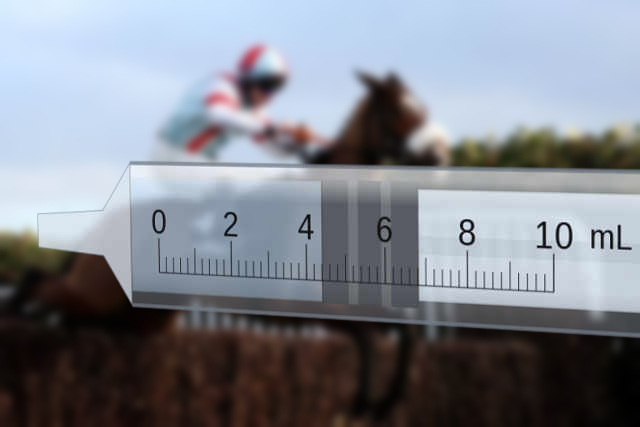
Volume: {"value": 4.4, "unit": "mL"}
